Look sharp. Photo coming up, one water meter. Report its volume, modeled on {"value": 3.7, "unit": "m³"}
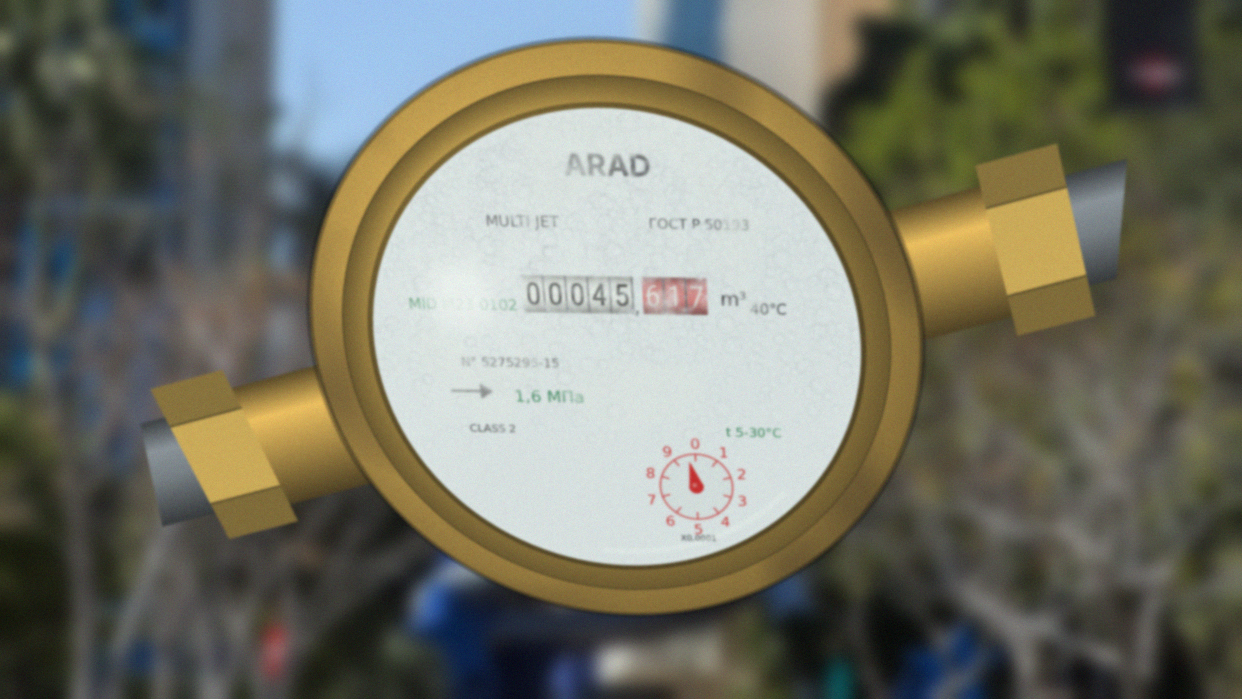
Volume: {"value": 45.6169, "unit": "m³"}
